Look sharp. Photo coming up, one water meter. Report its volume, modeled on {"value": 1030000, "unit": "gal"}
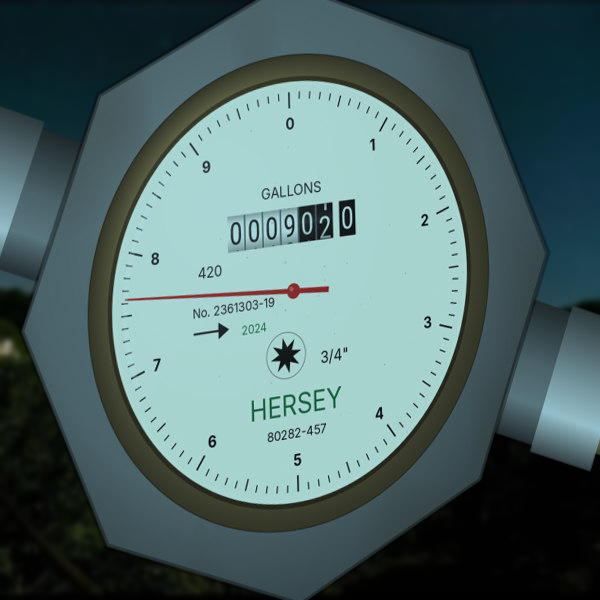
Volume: {"value": 9017.6, "unit": "gal"}
